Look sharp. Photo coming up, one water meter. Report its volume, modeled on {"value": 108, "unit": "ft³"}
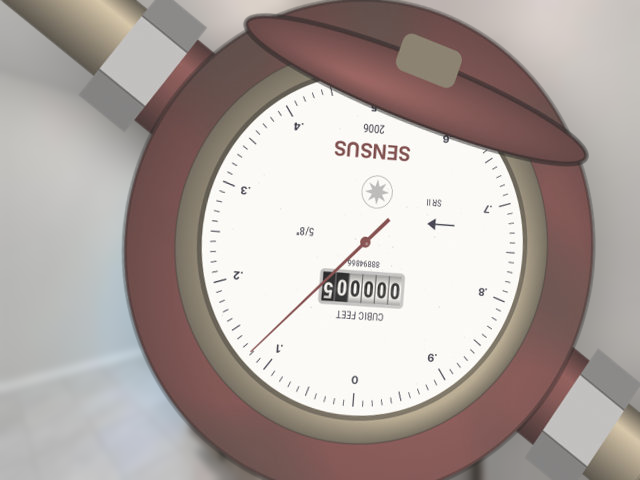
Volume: {"value": 5.12, "unit": "ft³"}
